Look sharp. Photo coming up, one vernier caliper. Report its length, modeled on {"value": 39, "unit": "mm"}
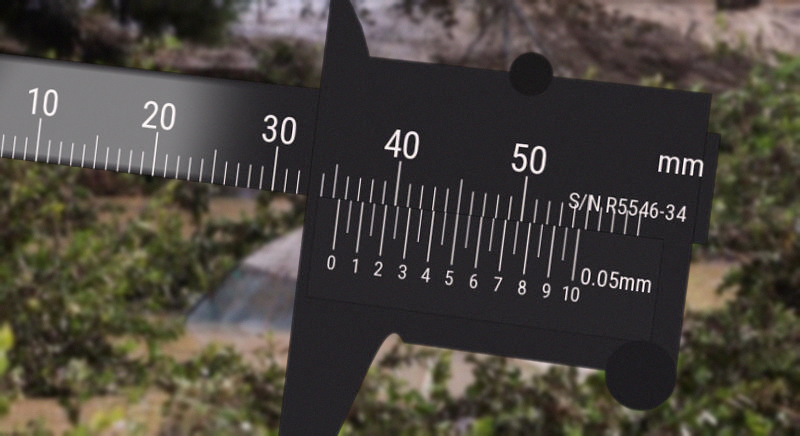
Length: {"value": 35.5, "unit": "mm"}
